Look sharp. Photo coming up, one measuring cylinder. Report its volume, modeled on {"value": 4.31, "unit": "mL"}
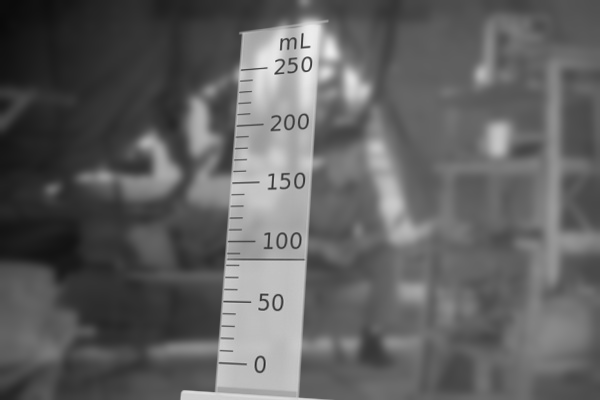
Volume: {"value": 85, "unit": "mL"}
